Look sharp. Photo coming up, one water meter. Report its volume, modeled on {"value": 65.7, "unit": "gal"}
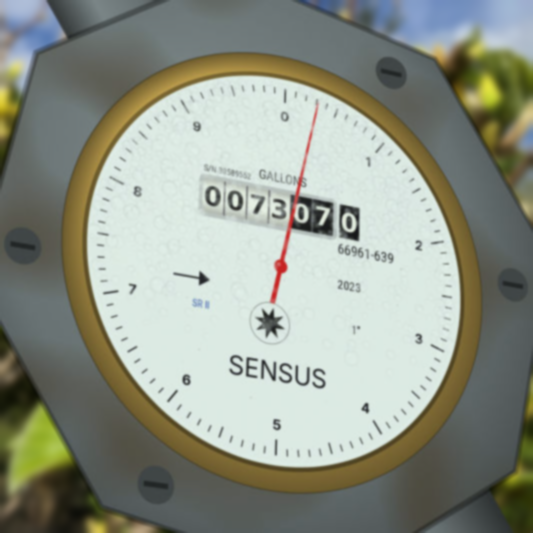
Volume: {"value": 73070.3, "unit": "gal"}
